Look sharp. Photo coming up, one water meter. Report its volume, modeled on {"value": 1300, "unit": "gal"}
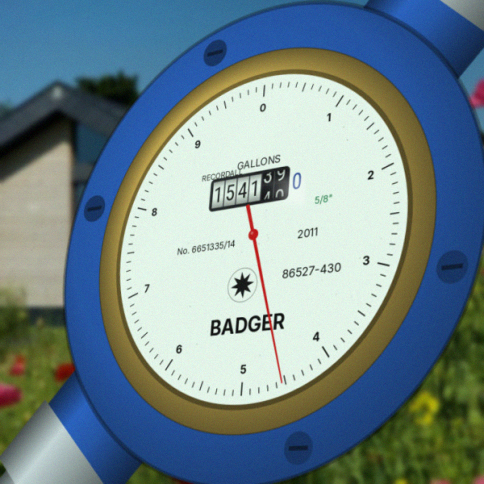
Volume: {"value": 1541394.5, "unit": "gal"}
